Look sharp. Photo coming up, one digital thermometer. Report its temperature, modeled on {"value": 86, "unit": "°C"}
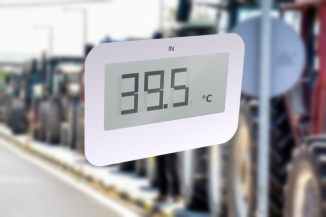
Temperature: {"value": 39.5, "unit": "°C"}
